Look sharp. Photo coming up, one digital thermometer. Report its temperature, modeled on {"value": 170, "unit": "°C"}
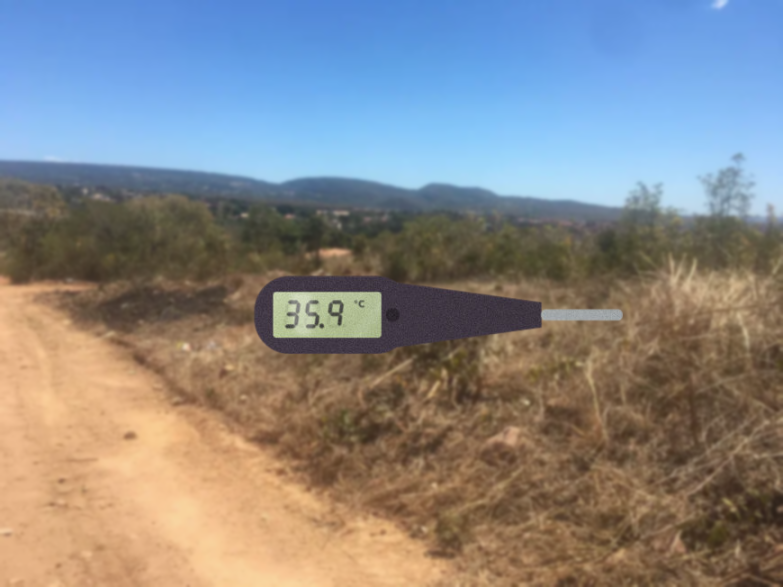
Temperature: {"value": 35.9, "unit": "°C"}
